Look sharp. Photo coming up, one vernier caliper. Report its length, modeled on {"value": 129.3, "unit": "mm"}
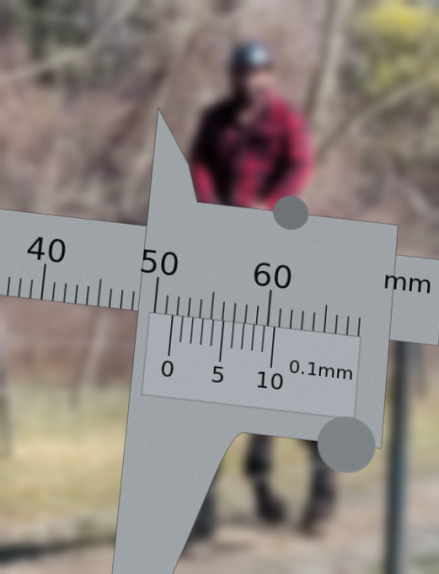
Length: {"value": 51.6, "unit": "mm"}
